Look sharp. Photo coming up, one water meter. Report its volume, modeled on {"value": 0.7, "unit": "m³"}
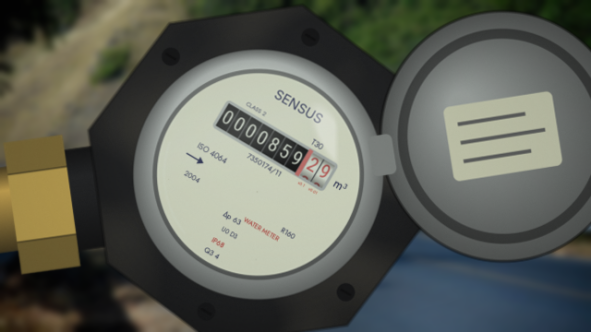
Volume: {"value": 859.29, "unit": "m³"}
